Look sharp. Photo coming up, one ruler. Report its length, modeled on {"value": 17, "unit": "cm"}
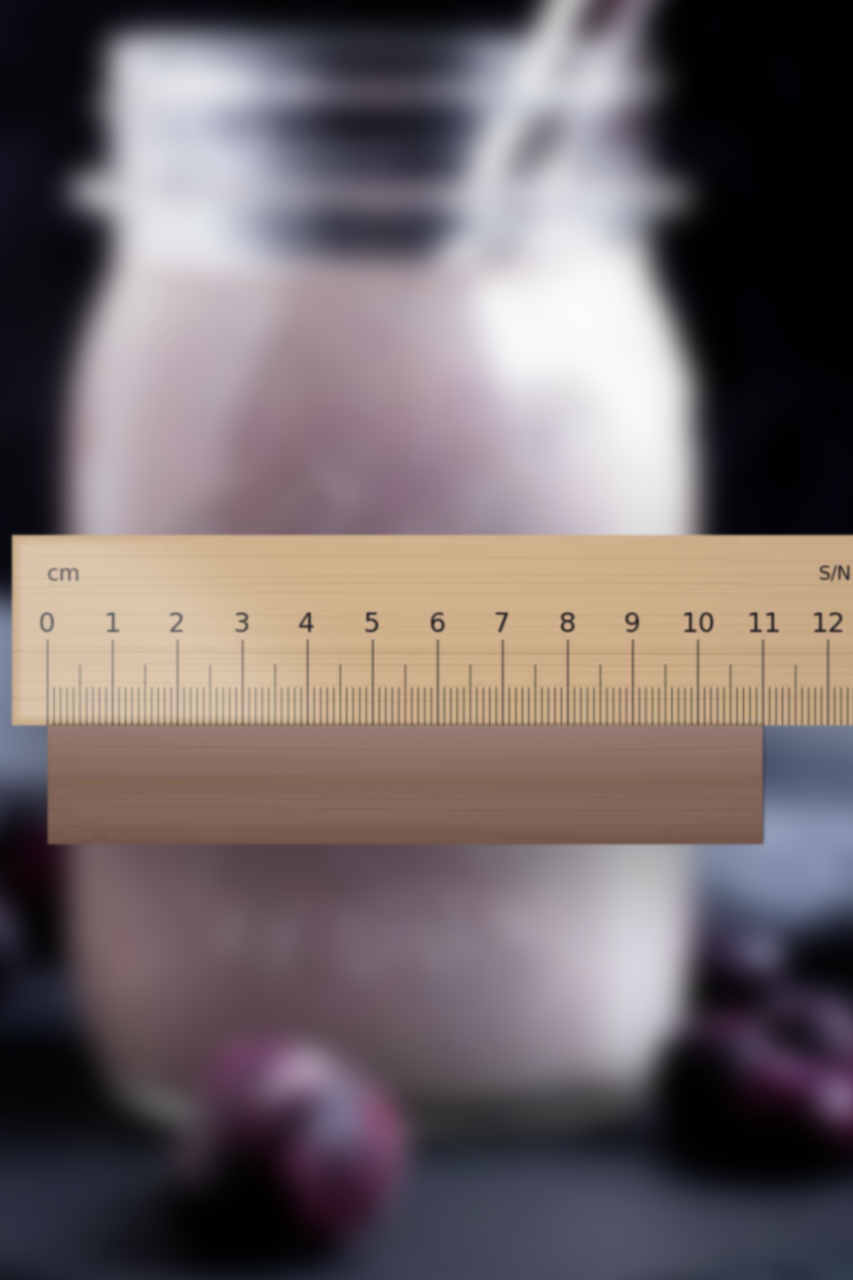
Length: {"value": 11, "unit": "cm"}
